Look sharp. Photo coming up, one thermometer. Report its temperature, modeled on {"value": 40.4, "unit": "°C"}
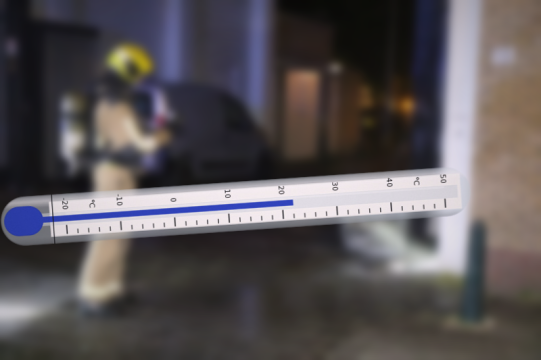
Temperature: {"value": 22, "unit": "°C"}
